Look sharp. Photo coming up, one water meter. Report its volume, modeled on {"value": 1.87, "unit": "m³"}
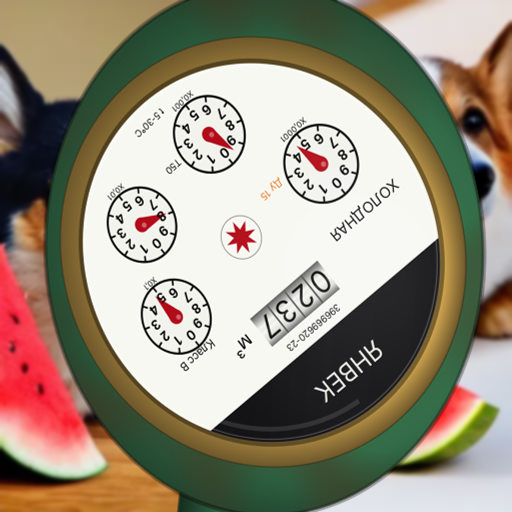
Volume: {"value": 237.4794, "unit": "m³"}
